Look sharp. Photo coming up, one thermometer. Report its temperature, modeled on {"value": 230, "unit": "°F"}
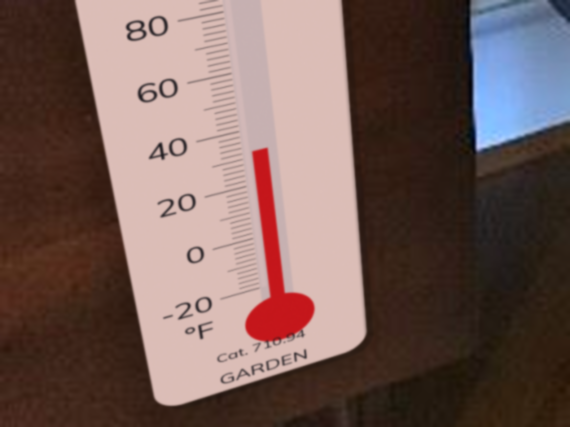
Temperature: {"value": 32, "unit": "°F"}
